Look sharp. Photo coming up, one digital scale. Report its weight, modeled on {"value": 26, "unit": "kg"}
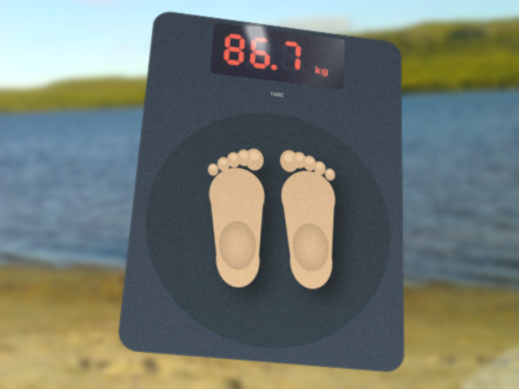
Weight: {"value": 86.7, "unit": "kg"}
